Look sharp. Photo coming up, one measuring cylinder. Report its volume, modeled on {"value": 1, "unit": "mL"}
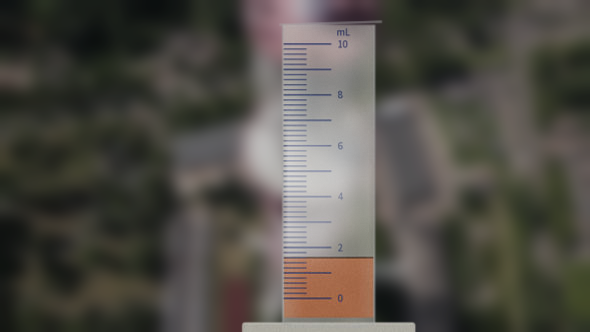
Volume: {"value": 1.6, "unit": "mL"}
